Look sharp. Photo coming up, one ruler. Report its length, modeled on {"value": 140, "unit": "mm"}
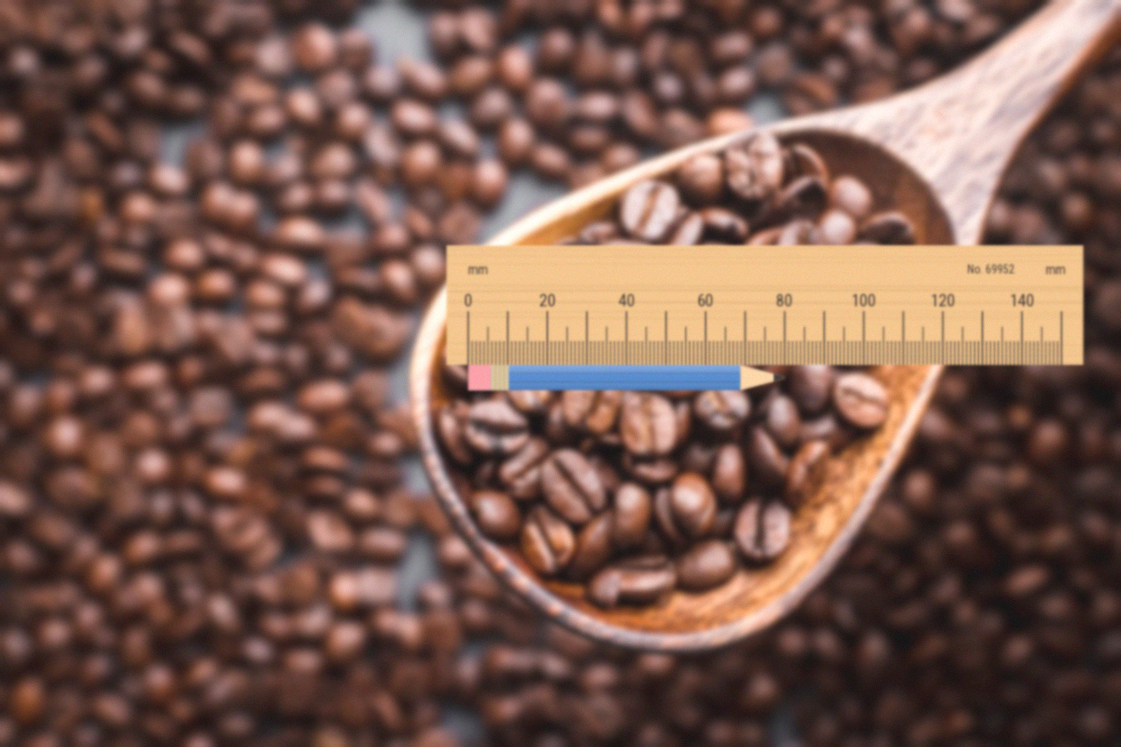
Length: {"value": 80, "unit": "mm"}
